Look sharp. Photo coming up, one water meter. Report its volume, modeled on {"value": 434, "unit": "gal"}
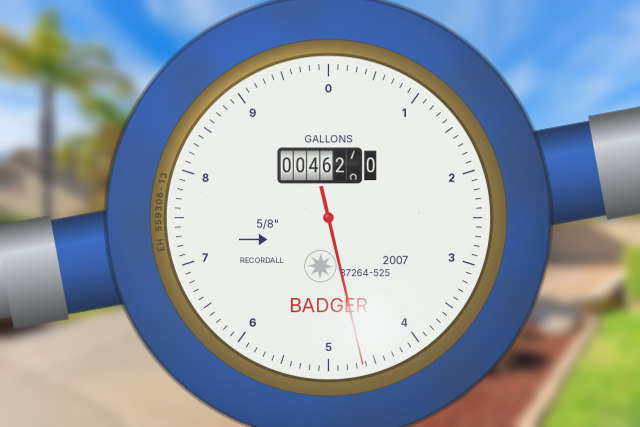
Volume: {"value": 46274.6, "unit": "gal"}
